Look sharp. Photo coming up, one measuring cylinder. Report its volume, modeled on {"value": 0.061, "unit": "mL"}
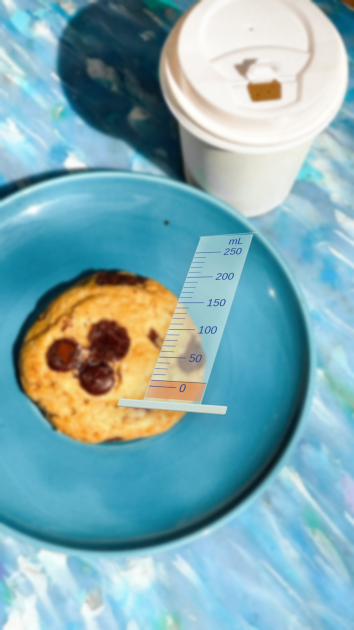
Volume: {"value": 10, "unit": "mL"}
